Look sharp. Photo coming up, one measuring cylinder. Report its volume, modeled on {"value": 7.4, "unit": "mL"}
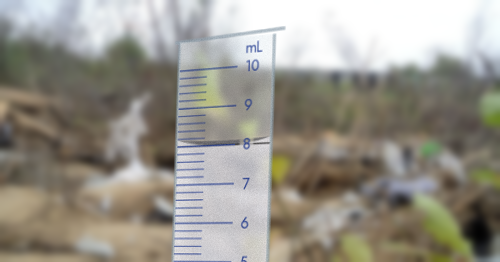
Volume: {"value": 8, "unit": "mL"}
